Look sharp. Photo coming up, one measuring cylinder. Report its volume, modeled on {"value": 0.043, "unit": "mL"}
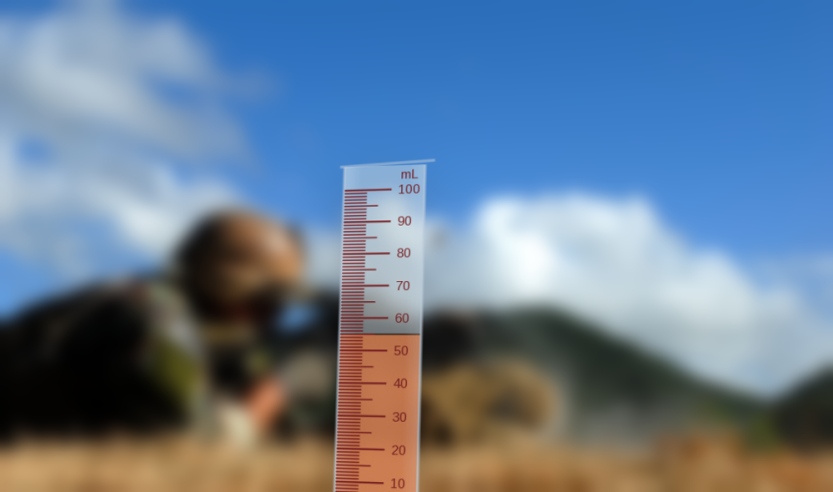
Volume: {"value": 55, "unit": "mL"}
